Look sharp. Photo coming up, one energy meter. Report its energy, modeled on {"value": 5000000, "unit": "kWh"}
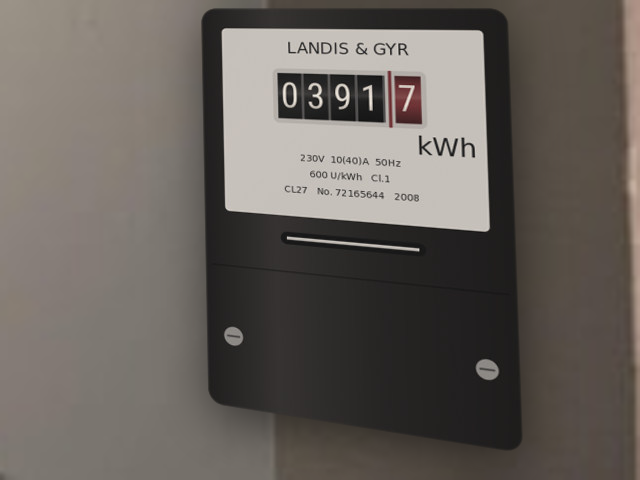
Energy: {"value": 391.7, "unit": "kWh"}
